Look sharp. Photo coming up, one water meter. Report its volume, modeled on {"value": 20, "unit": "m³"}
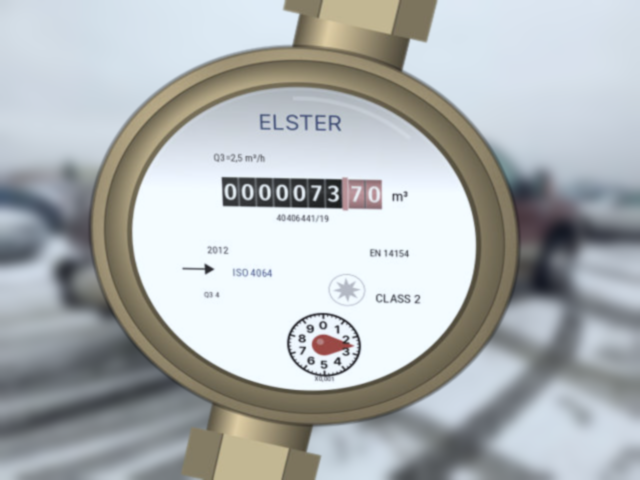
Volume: {"value": 73.702, "unit": "m³"}
